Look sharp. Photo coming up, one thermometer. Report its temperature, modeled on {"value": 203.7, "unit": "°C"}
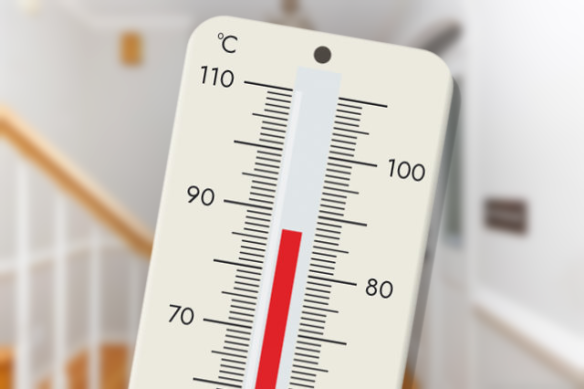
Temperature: {"value": 87, "unit": "°C"}
